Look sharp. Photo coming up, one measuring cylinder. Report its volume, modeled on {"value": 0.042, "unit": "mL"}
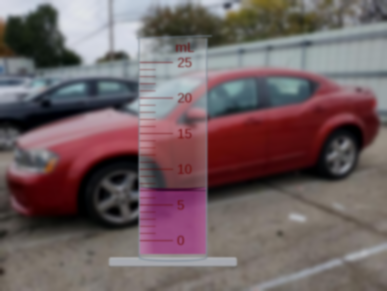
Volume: {"value": 7, "unit": "mL"}
